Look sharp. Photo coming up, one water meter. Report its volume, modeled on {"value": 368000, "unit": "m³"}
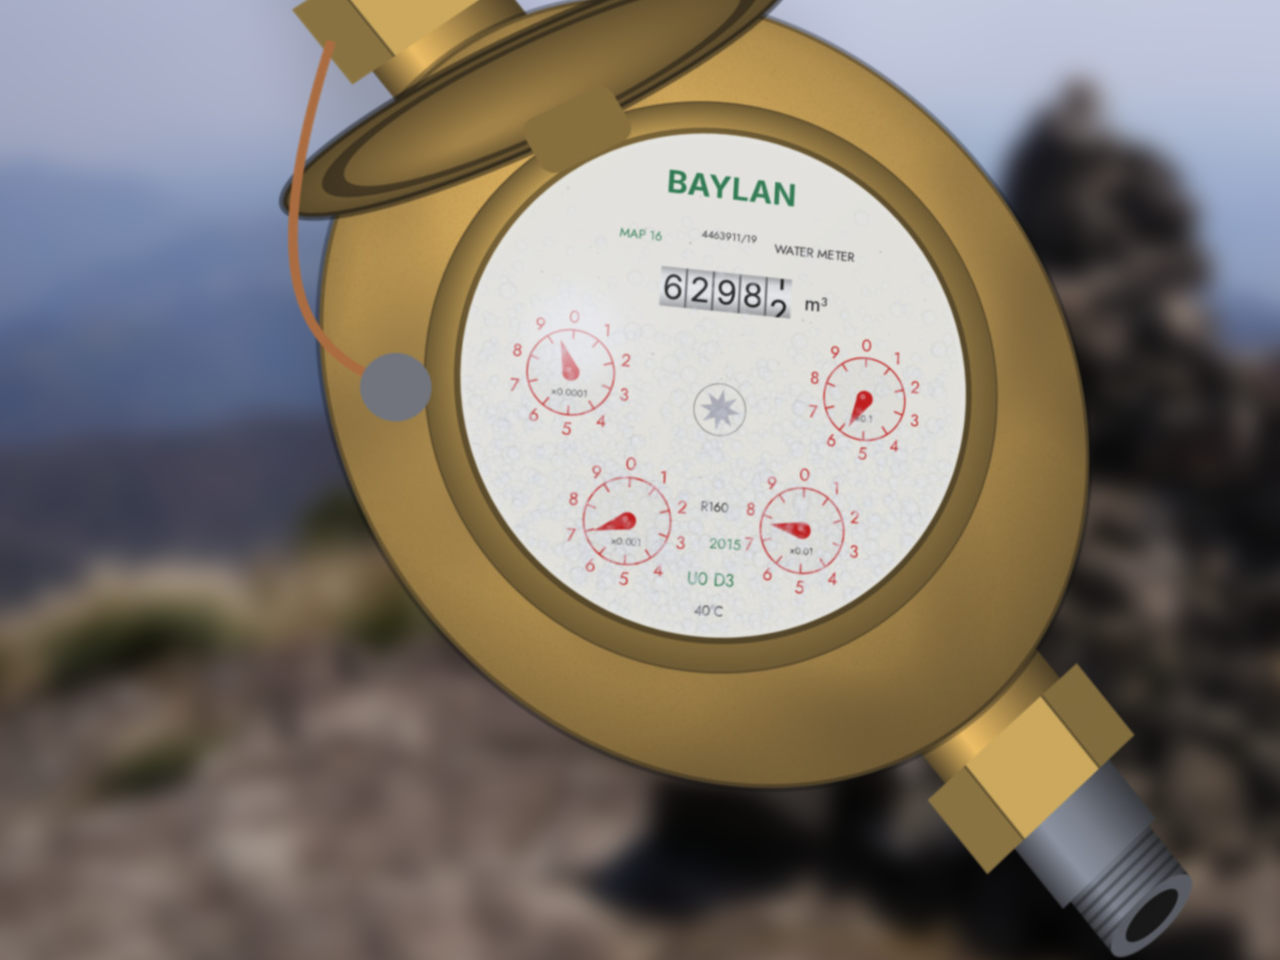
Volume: {"value": 62981.5769, "unit": "m³"}
